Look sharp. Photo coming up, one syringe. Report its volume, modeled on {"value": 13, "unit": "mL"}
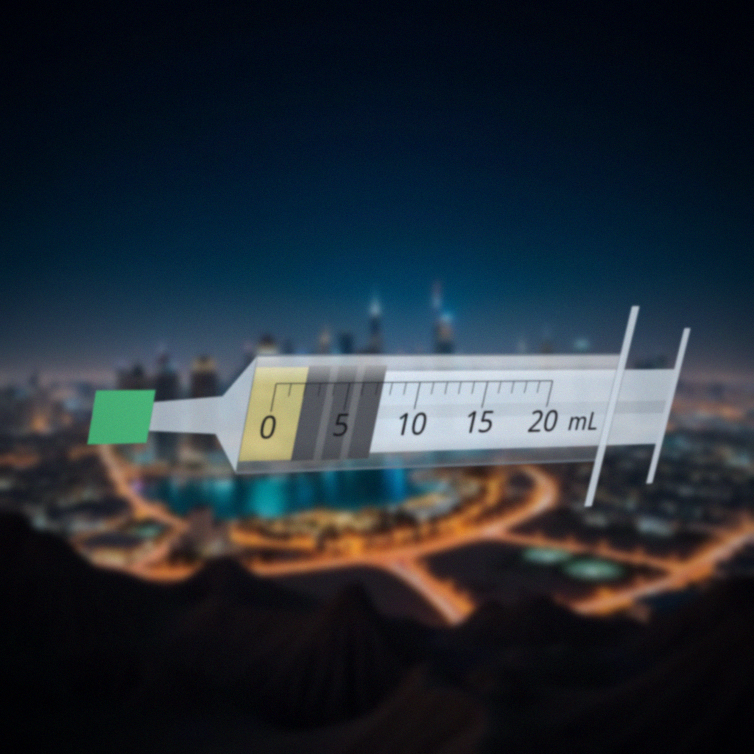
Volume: {"value": 2, "unit": "mL"}
